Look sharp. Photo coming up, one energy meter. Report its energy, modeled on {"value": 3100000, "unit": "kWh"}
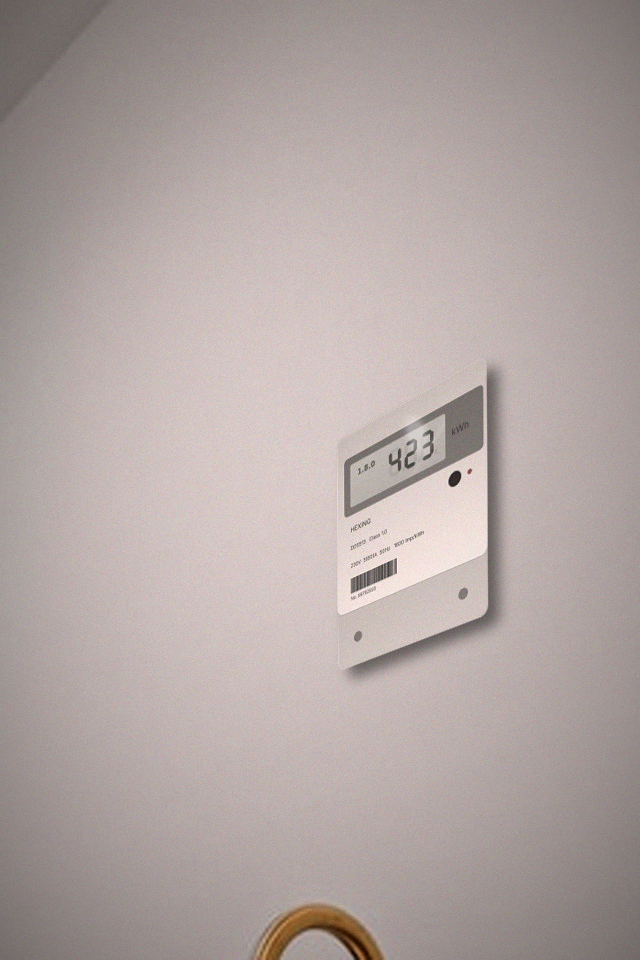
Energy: {"value": 423, "unit": "kWh"}
